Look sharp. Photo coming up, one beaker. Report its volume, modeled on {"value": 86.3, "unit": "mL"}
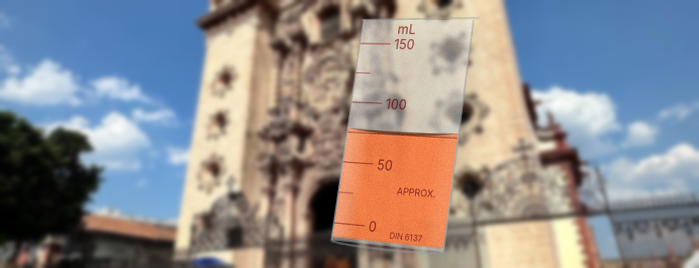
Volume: {"value": 75, "unit": "mL"}
